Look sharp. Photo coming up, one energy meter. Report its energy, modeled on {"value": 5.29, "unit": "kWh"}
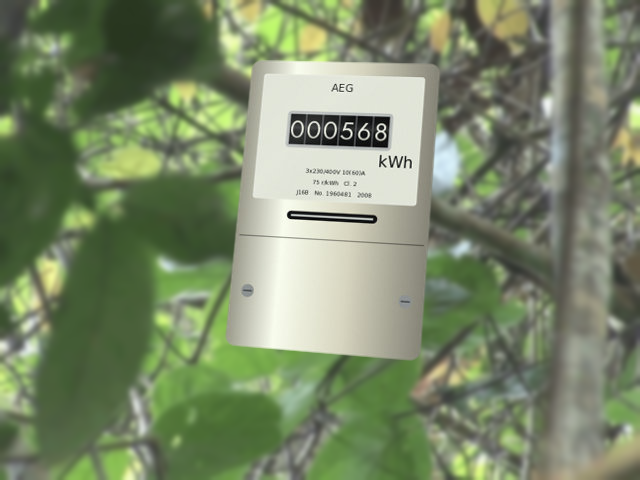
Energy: {"value": 568, "unit": "kWh"}
